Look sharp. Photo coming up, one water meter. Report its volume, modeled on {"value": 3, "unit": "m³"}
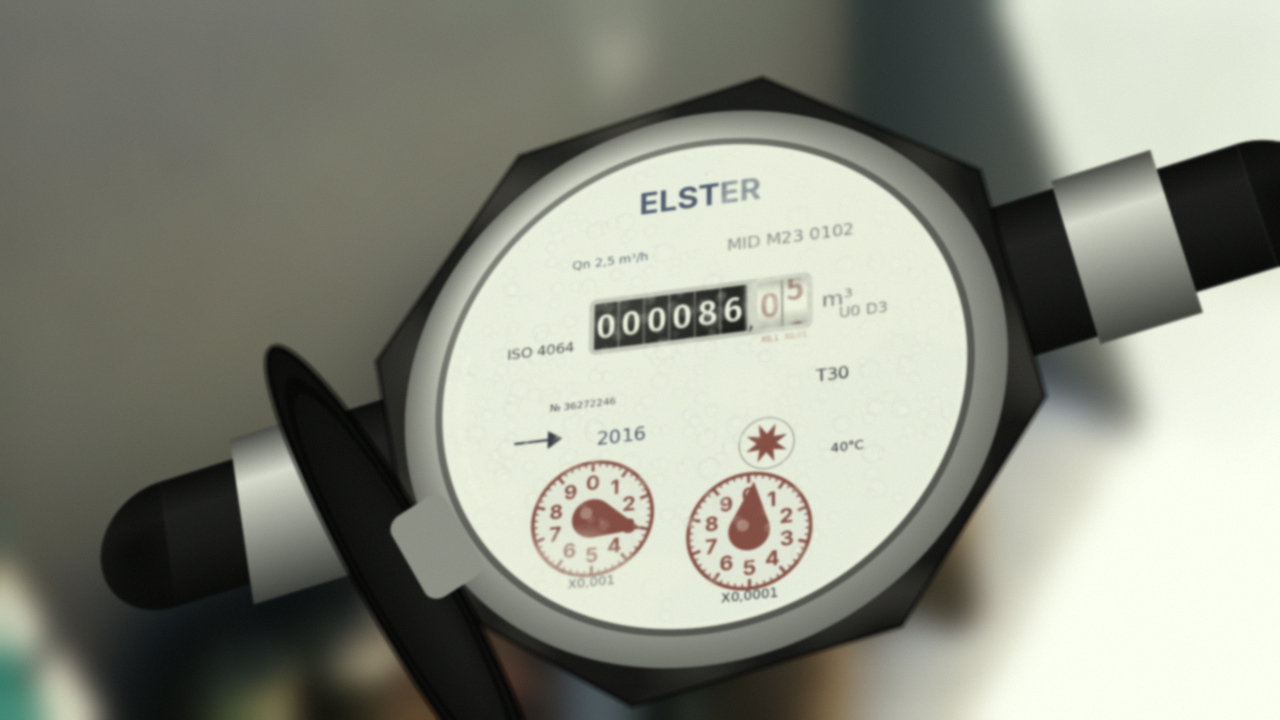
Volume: {"value": 86.0530, "unit": "m³"}
